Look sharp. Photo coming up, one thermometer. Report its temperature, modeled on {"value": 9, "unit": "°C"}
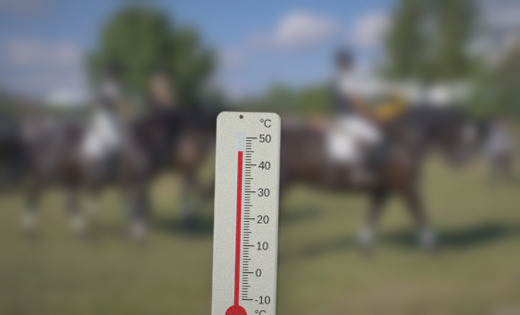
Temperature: {"value": 45, "unit": "°C"}
